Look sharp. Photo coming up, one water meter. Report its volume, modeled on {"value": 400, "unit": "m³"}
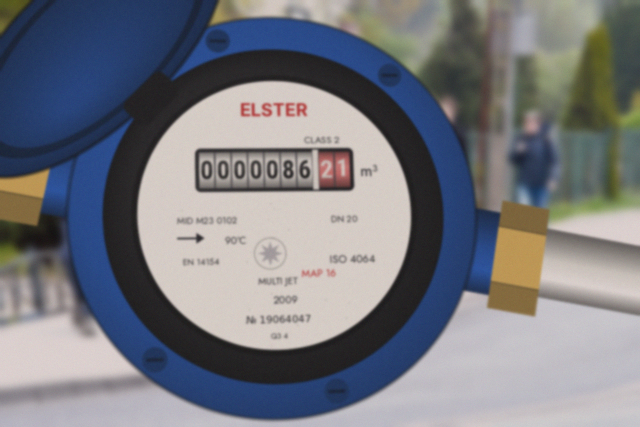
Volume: {"value": 86.21, "unit": "m³"}
